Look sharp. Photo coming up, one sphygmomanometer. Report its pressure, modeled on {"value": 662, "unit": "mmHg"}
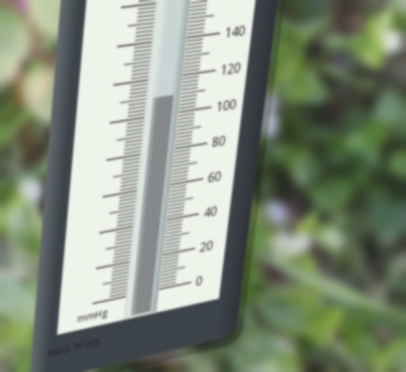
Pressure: {"value": 110, "unit": "mmHg"}
